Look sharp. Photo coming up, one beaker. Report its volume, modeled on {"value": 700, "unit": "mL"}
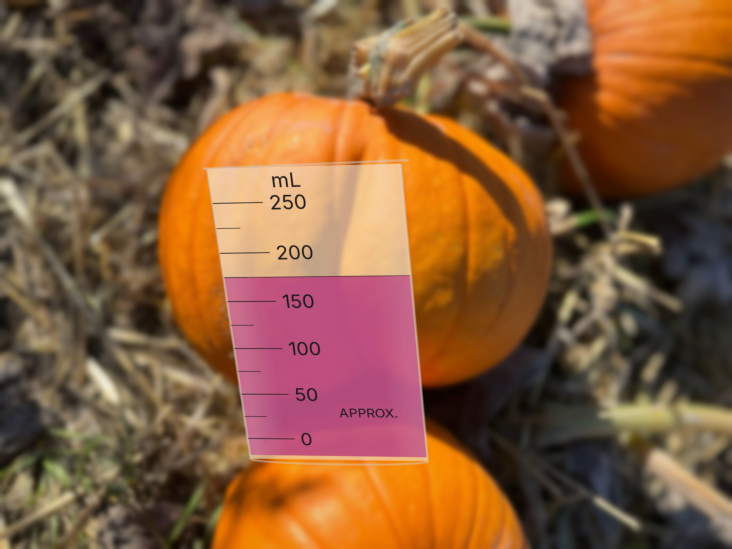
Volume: {"value": 175, "unit": "mL"}
